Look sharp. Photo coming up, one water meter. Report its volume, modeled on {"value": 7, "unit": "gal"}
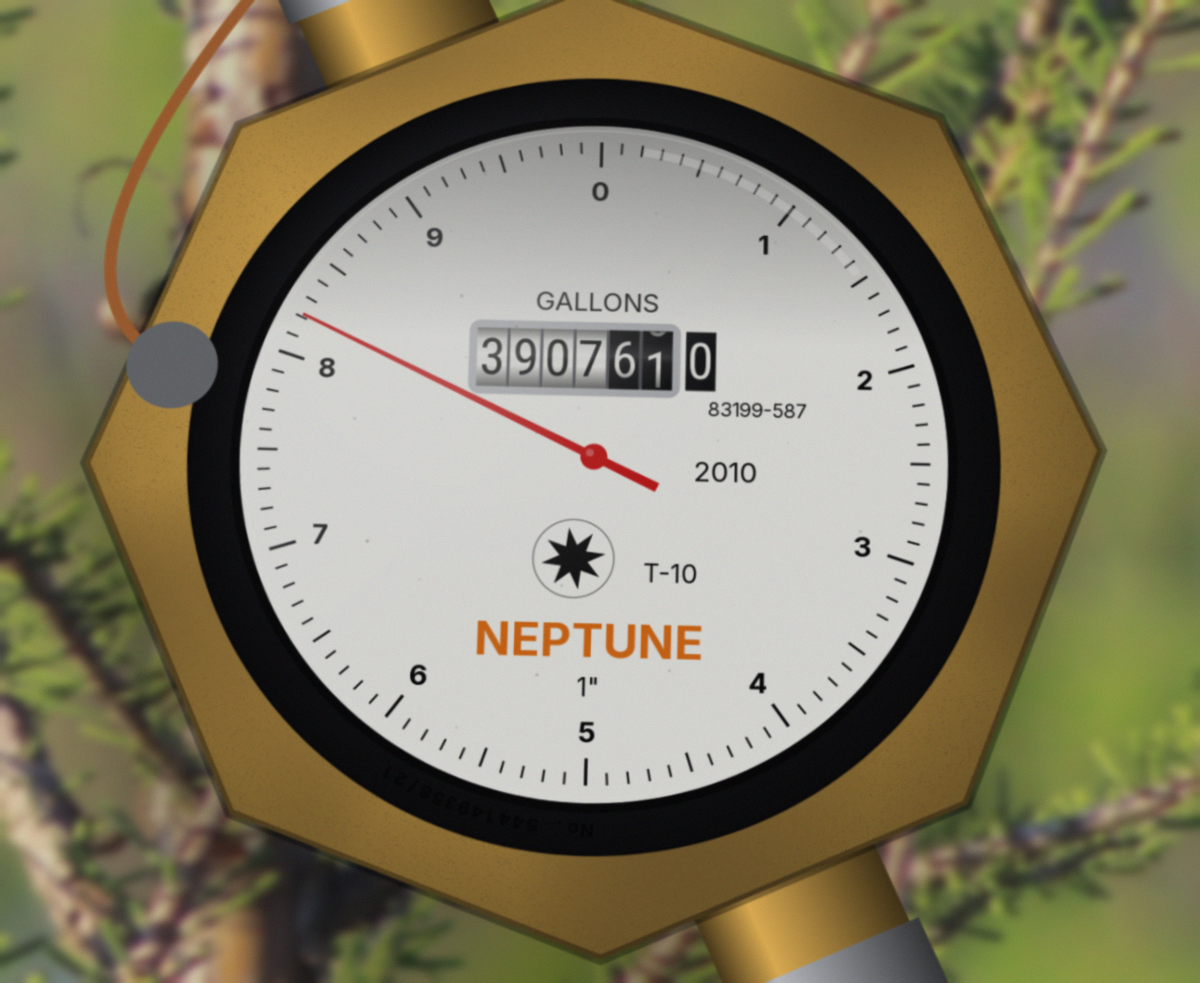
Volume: {"value": 3907608.2, "unit": "gal"}
